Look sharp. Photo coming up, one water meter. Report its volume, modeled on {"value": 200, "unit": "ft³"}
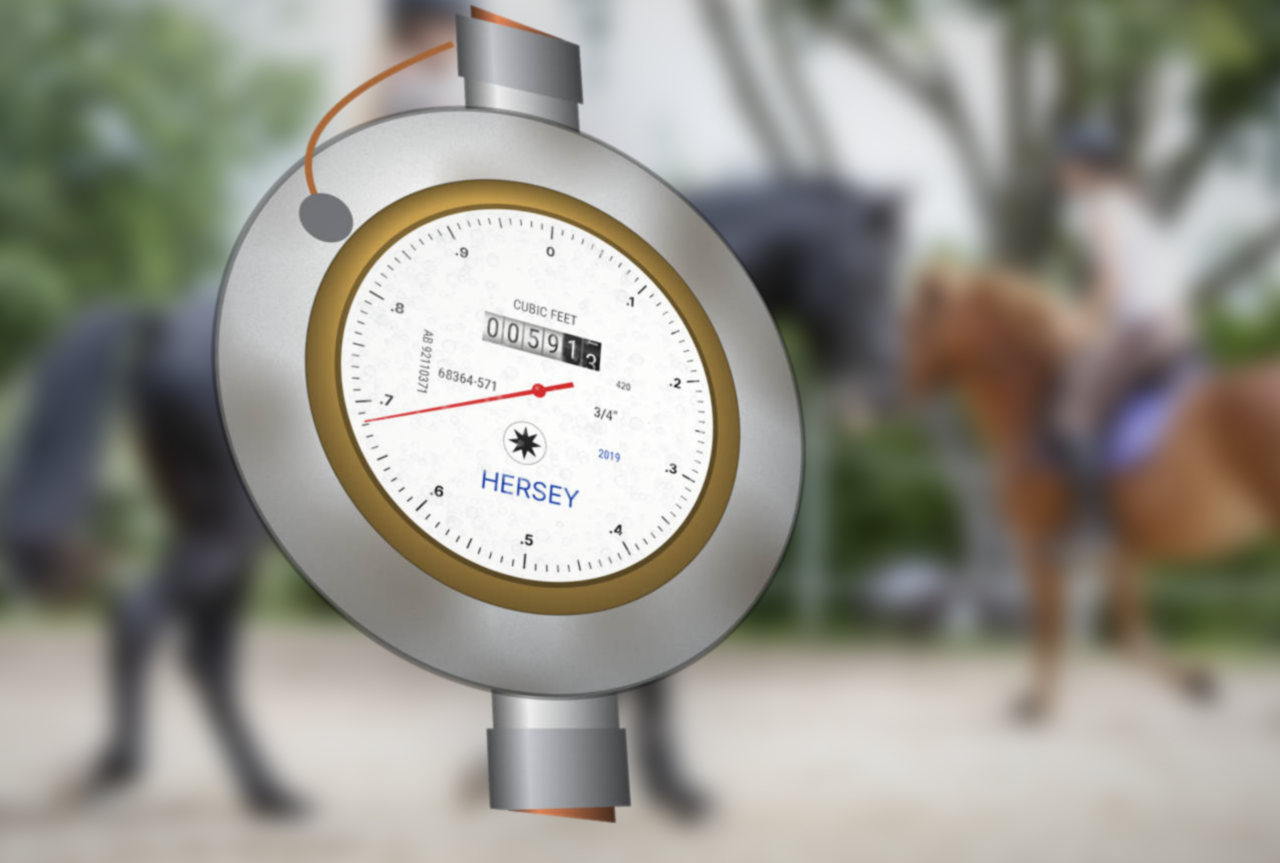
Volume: {"value": 5912.68, "unit": "ft³"}
